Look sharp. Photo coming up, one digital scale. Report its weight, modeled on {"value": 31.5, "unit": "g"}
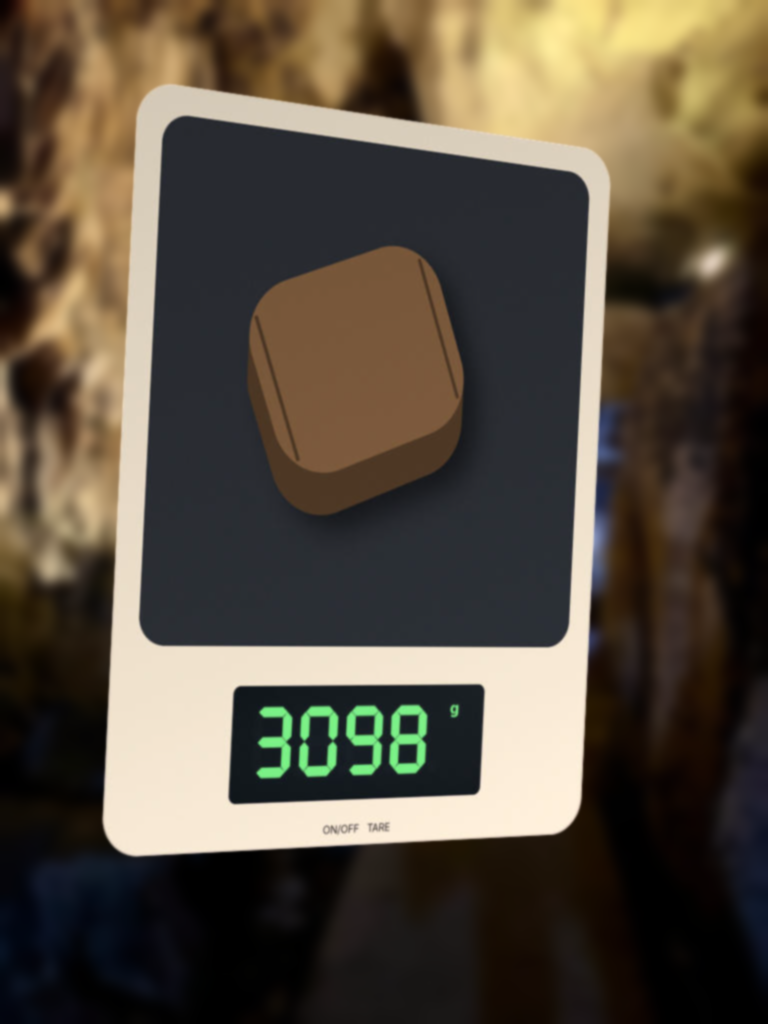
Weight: {"value": 3098, "unit": "g"}
